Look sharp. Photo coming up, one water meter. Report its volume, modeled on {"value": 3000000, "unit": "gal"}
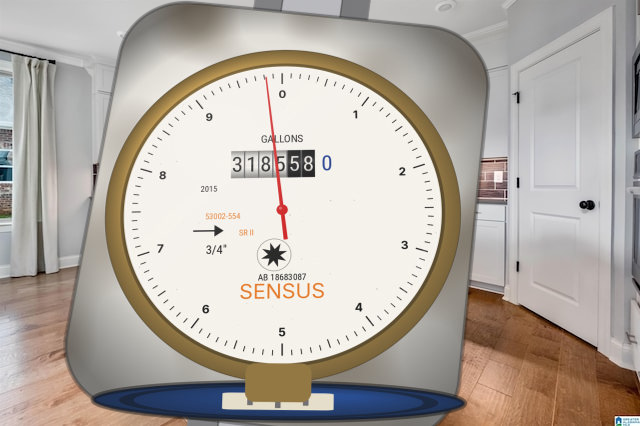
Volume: {"value": 3185579.8, "unit": "gal"}
